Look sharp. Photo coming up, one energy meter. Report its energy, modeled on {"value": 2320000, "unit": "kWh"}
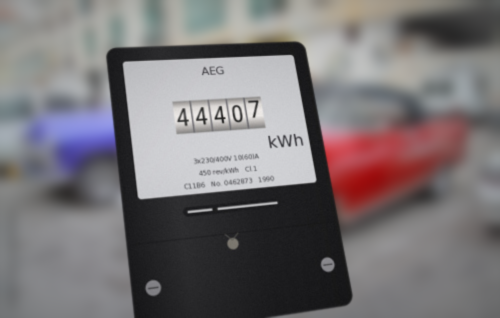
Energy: {"value": 44407, "unit": "kWh"}
